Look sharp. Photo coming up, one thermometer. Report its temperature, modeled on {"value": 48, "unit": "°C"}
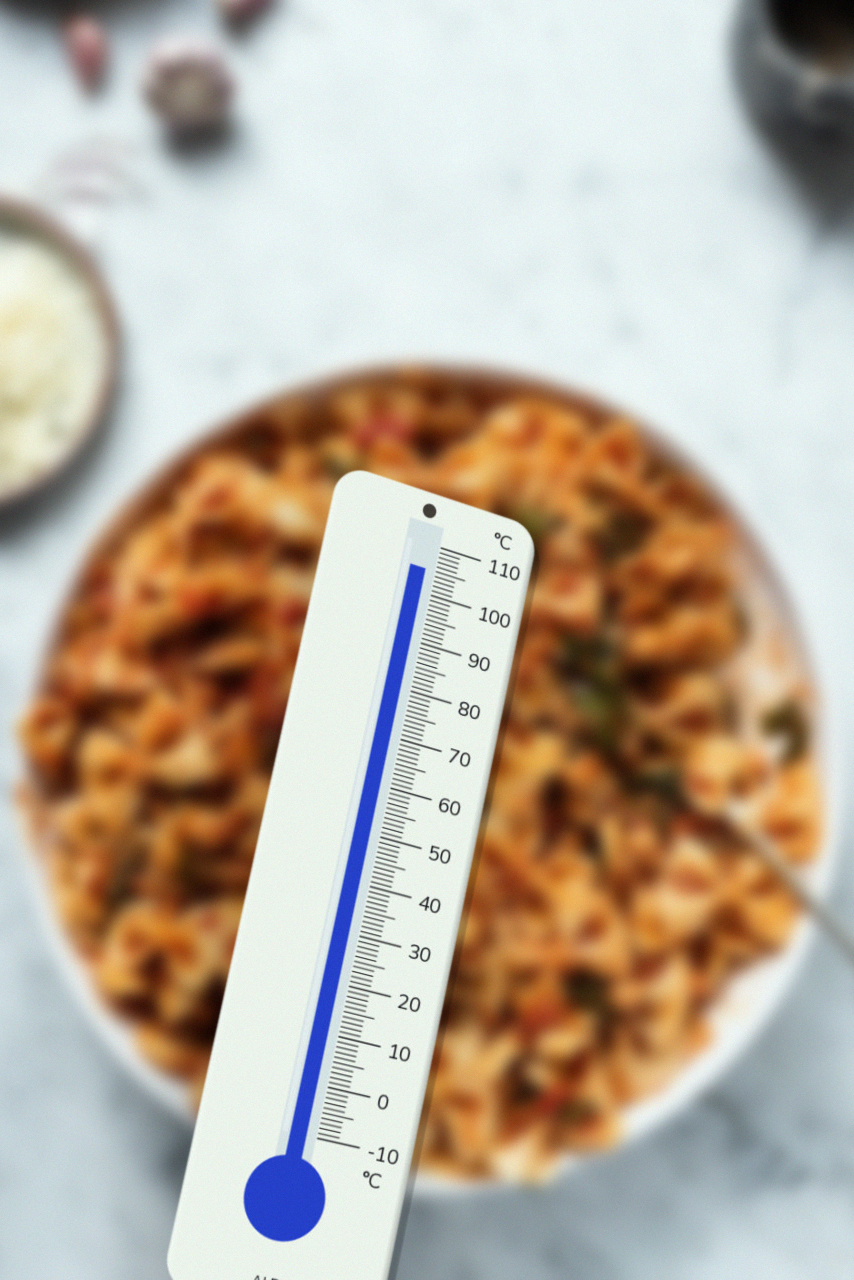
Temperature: {"value": 105, "unit": "°C"}
